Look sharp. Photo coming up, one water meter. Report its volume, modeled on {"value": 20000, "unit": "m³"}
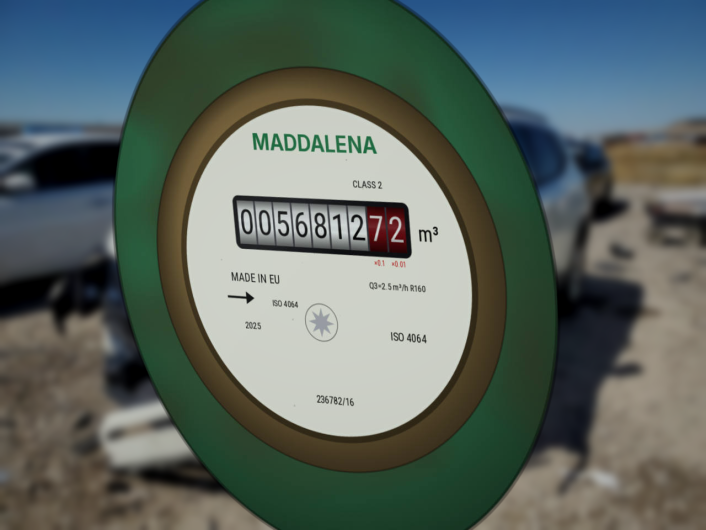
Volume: {"value": 56812.72, "unit": "m³"}
